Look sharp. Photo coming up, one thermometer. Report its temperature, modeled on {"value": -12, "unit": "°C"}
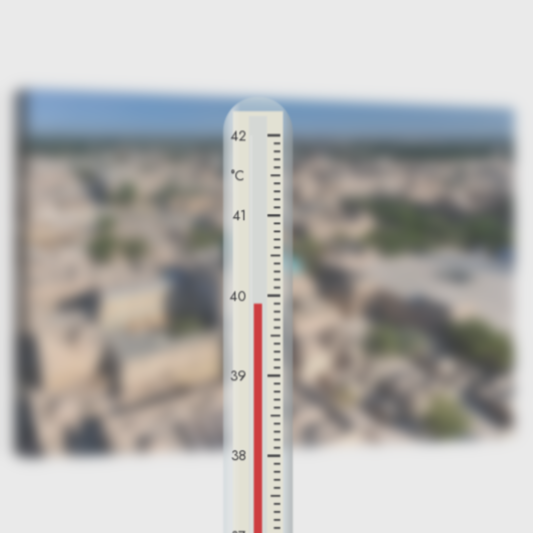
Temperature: {"value": 39.9, "unit": "°C"}
